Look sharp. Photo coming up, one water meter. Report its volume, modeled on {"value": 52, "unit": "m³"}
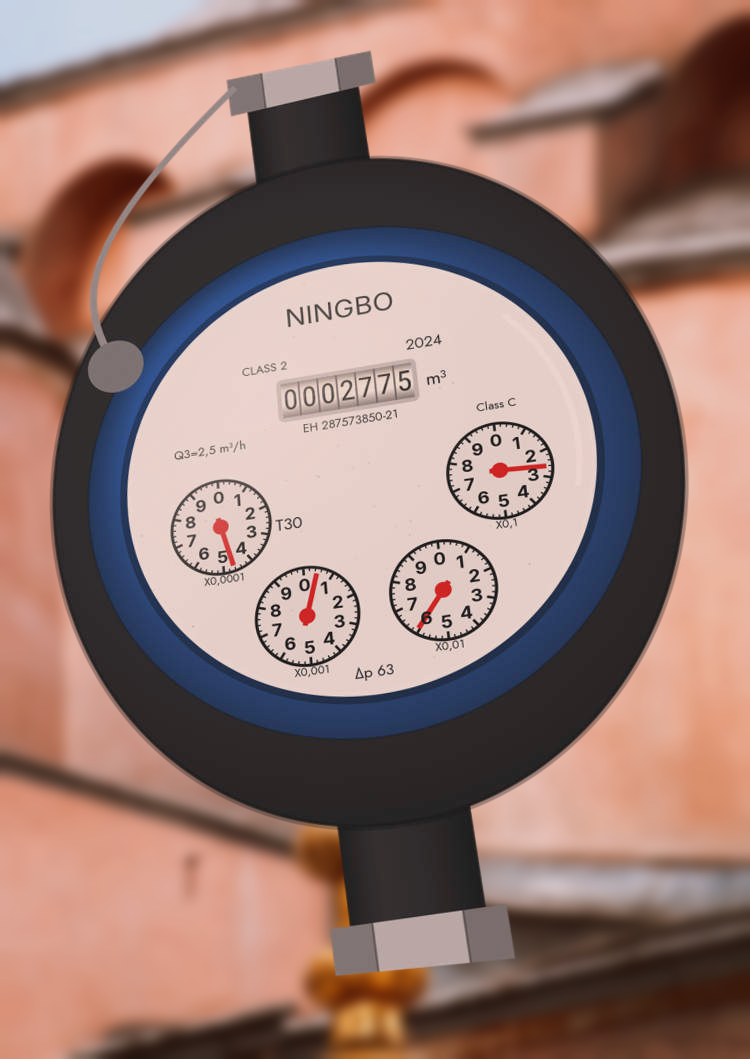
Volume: {"value": 2775.2604, "unit": "m³"}
